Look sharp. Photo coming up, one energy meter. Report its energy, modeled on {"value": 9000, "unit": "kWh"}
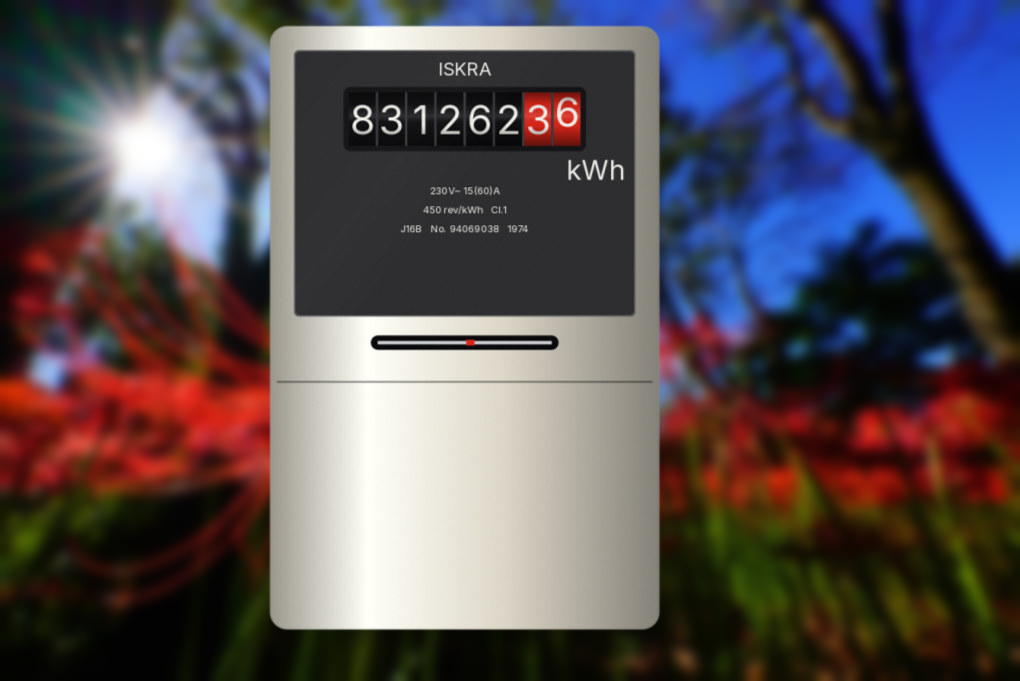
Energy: {"value": 831262.36, "unit": "kWh"}
